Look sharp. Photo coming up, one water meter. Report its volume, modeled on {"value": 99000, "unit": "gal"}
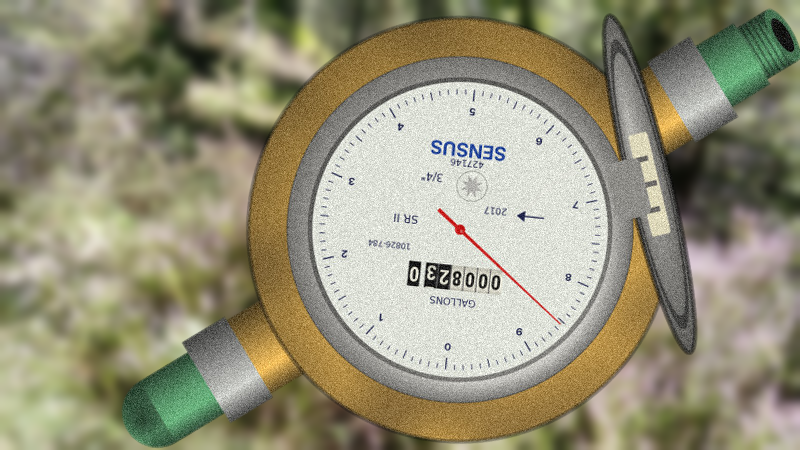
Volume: {"value": 8228.5, "unit": "gal"}
